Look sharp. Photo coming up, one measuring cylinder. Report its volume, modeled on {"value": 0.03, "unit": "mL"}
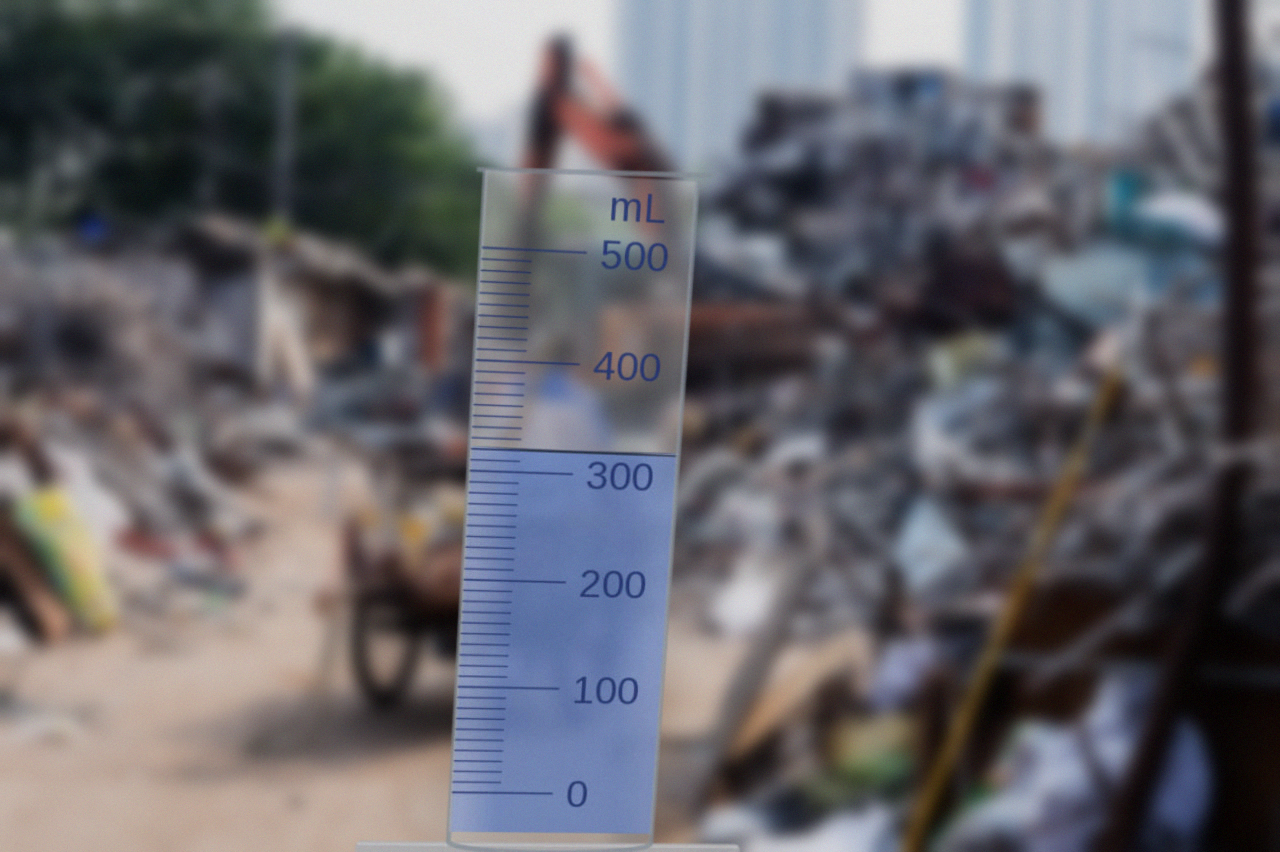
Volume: {"value": 320, "unit": "mL"}
